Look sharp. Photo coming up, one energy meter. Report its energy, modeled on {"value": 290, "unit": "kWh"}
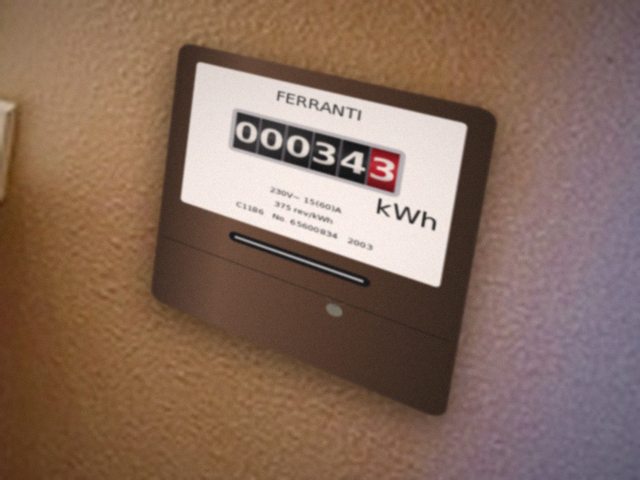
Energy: {"value": 34.3, "unit": "kWh"}
